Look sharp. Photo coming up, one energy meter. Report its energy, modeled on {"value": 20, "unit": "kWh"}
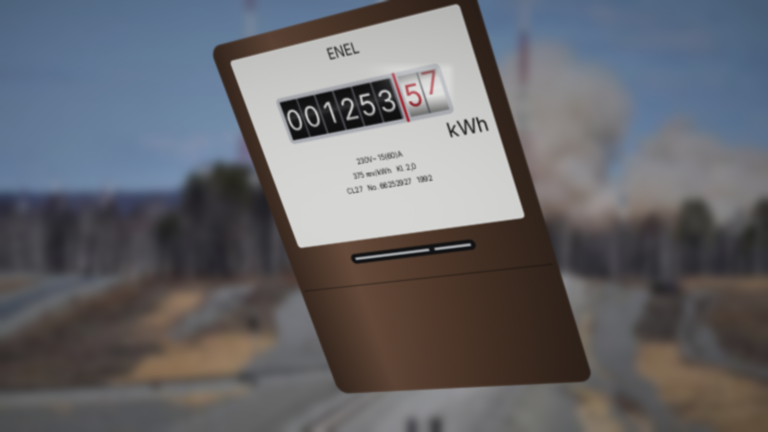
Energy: {"value": 1253.57, "unit": "kWh"}
